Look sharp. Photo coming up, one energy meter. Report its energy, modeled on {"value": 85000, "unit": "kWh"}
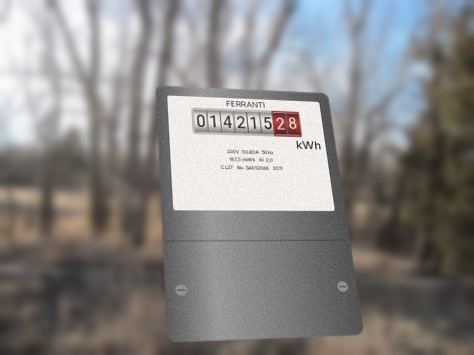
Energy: {"value": 14215.28, "unit": "kWh"}
